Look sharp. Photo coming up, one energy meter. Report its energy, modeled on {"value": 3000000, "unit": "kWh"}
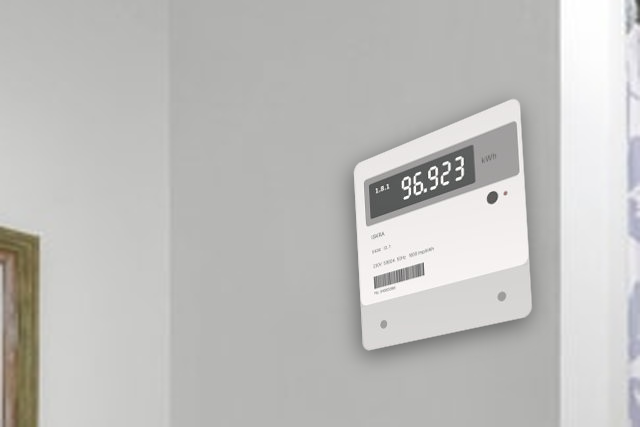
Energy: {"value": 96.923, "unit": "kWh"}
